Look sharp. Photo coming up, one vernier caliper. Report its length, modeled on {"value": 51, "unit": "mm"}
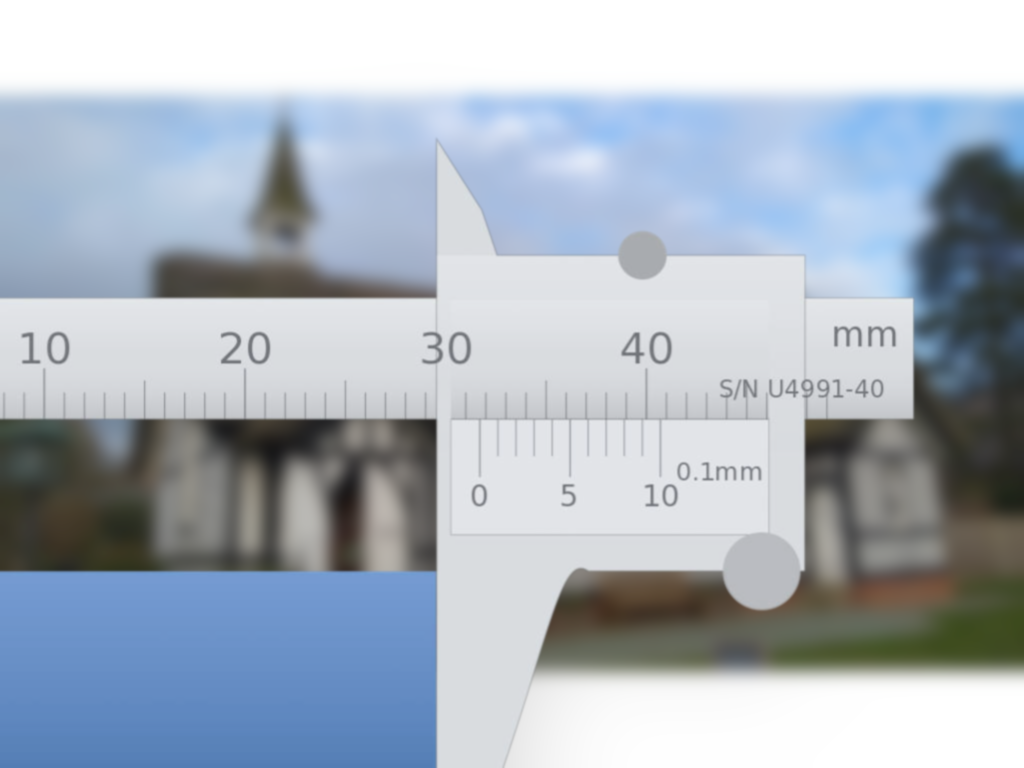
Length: {"value": 31.7, "unit": "mm"}
